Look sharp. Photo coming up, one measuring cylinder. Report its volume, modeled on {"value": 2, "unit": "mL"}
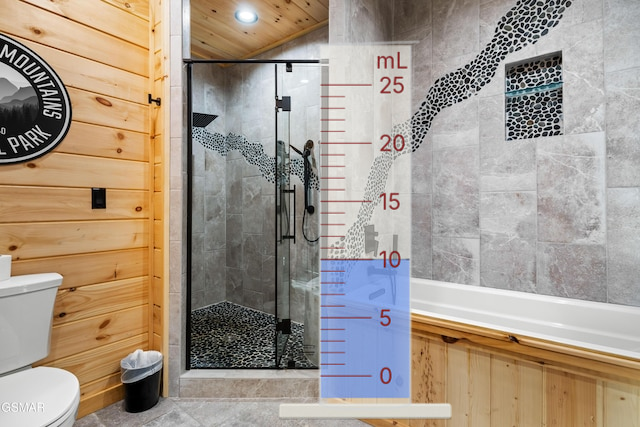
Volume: {"value": 10, "unit": "mL"}
